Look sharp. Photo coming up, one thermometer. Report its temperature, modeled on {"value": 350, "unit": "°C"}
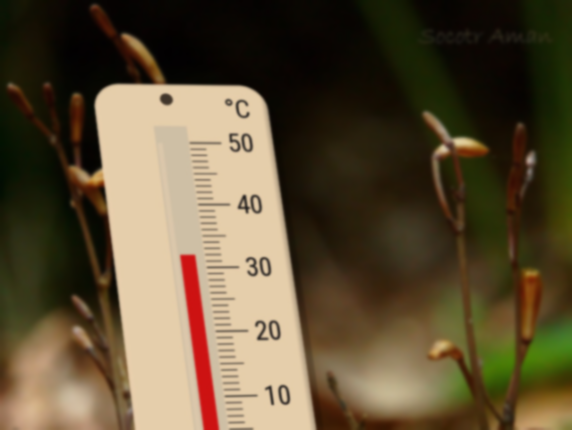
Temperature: {"value": 32, "unit": "°C"}
